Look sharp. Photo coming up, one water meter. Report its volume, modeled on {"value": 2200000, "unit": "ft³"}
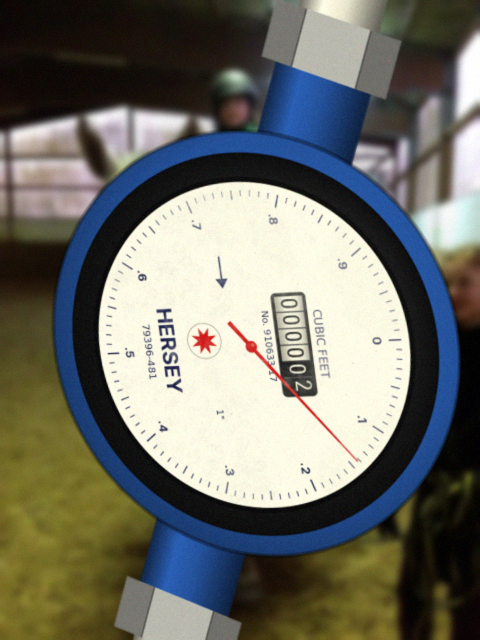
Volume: {"value": 2.14, "unit": "ft³"}
